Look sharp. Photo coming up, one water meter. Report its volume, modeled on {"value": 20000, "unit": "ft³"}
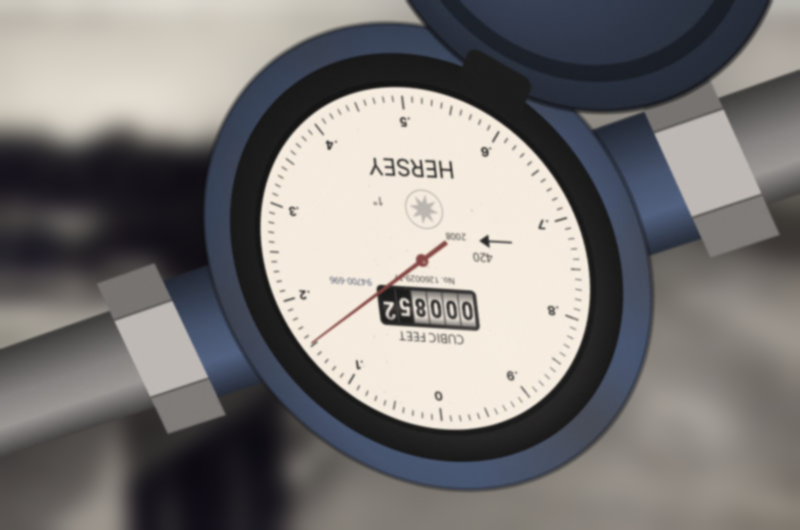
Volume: {"value": 852.15, "unit": "ft³"}
